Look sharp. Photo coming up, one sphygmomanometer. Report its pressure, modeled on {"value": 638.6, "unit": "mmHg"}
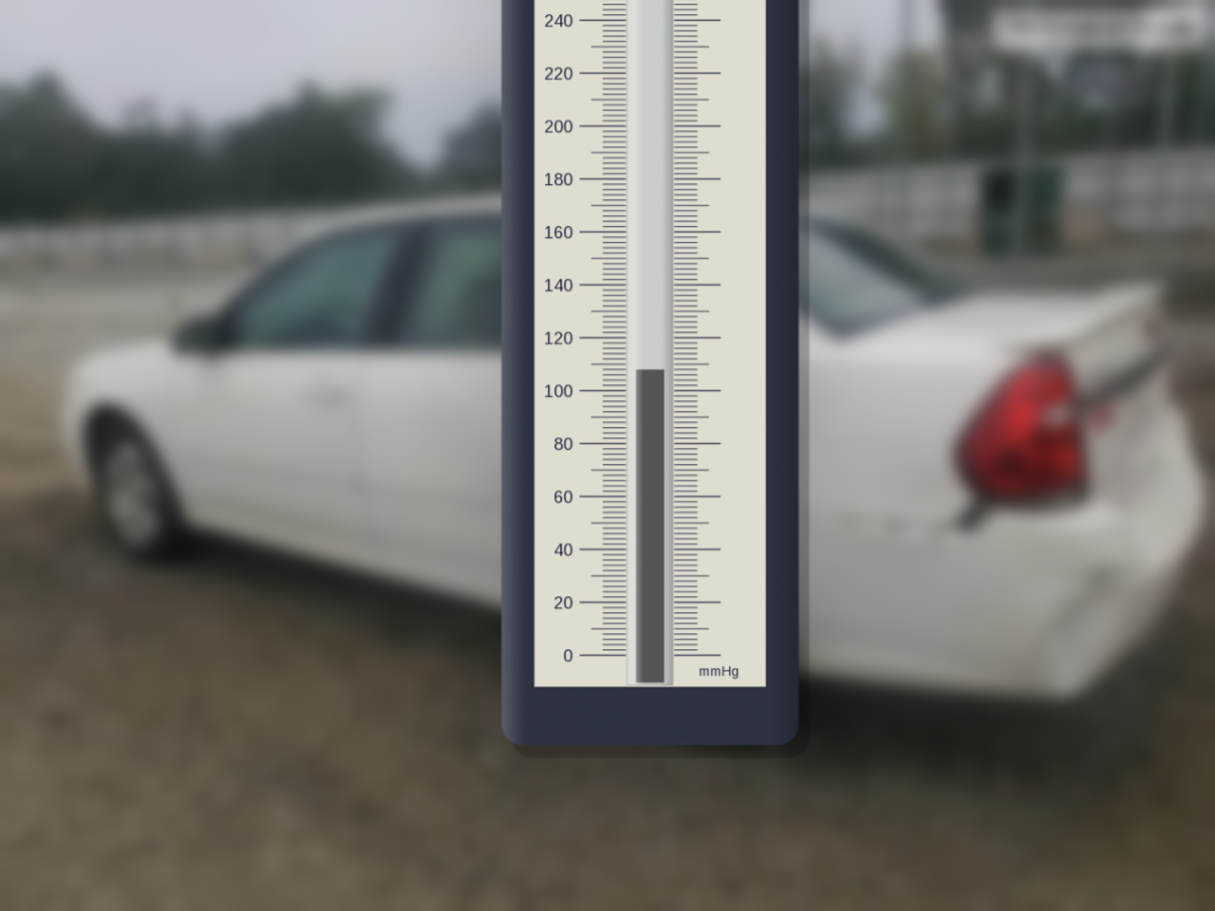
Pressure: {"value": 108, "unit": "mmHg"}
